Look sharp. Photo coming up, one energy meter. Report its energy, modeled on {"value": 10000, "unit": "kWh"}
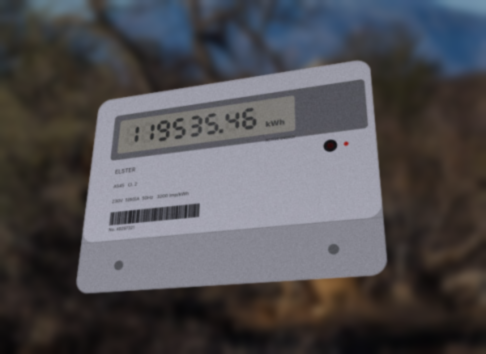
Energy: {"value": 119535.46, "unit": "kWh"}
